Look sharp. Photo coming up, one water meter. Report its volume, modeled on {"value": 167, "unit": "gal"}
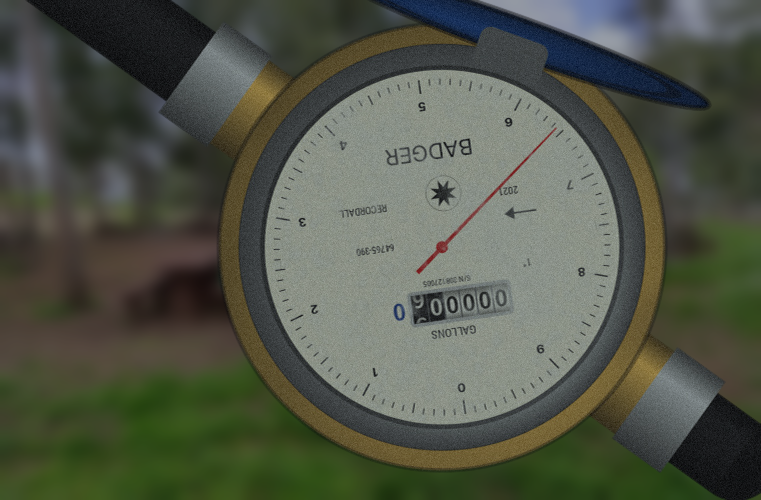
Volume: {"value": 56.4, "unit": "gal"}
